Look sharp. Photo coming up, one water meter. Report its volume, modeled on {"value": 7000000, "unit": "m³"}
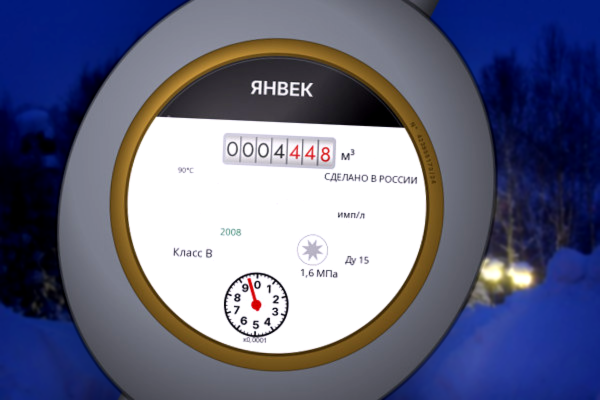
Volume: {"value": 4.4479, "unit": "m³"}
